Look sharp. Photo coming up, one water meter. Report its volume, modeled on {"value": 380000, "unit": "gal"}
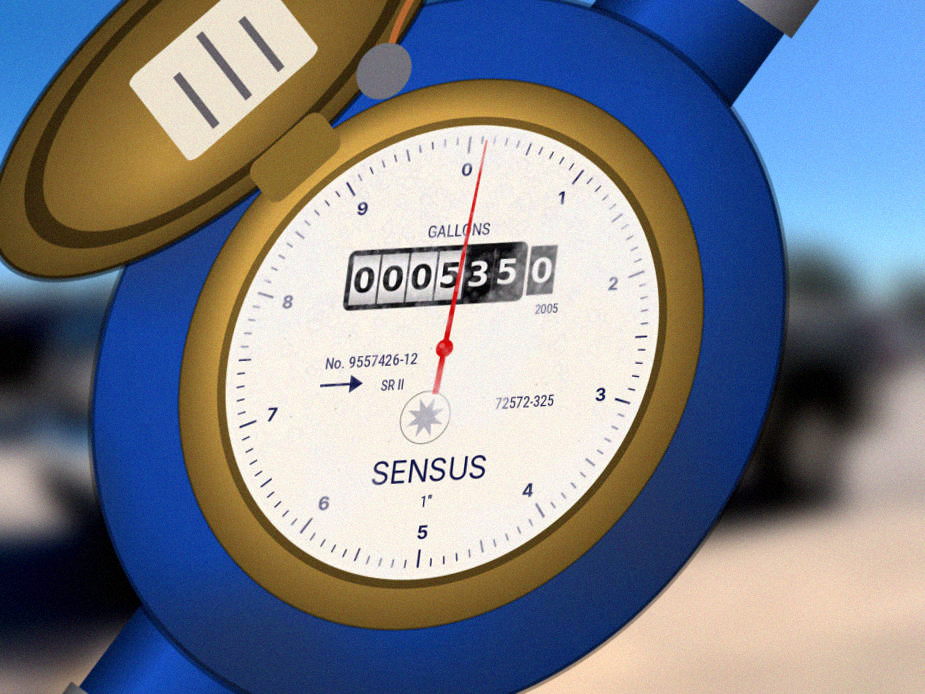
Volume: {"value": 5350.1, "unit": "gal"}
